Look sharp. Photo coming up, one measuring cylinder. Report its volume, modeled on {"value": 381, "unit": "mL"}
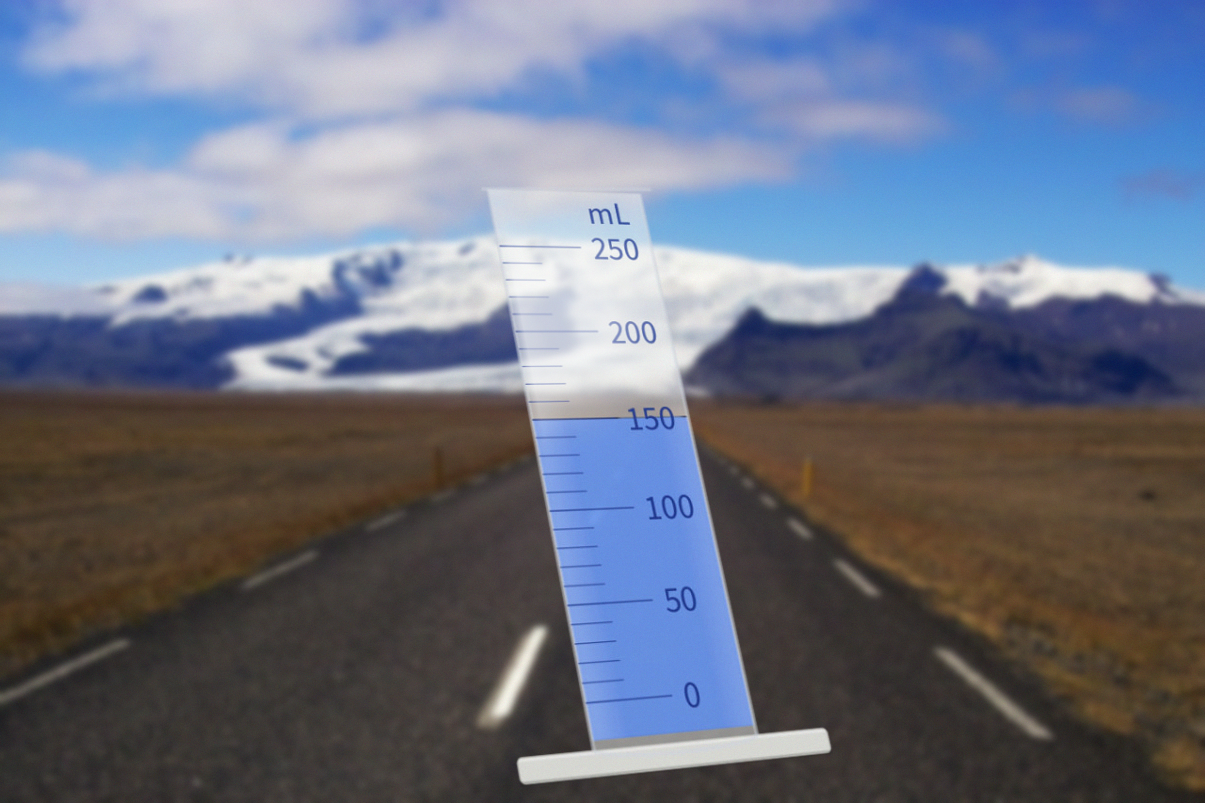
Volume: {"value": 150, "unit": "mL"}
